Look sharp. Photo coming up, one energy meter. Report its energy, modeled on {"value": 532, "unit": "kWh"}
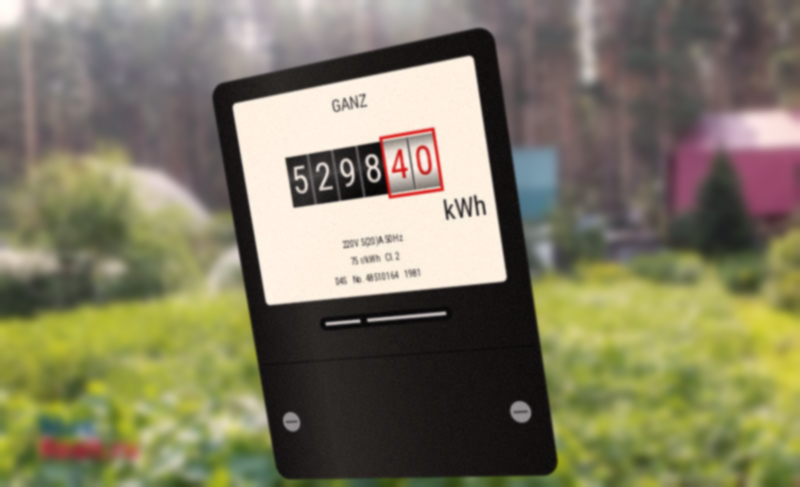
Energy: {"value": 5298.40, "unit": "kWh"}
